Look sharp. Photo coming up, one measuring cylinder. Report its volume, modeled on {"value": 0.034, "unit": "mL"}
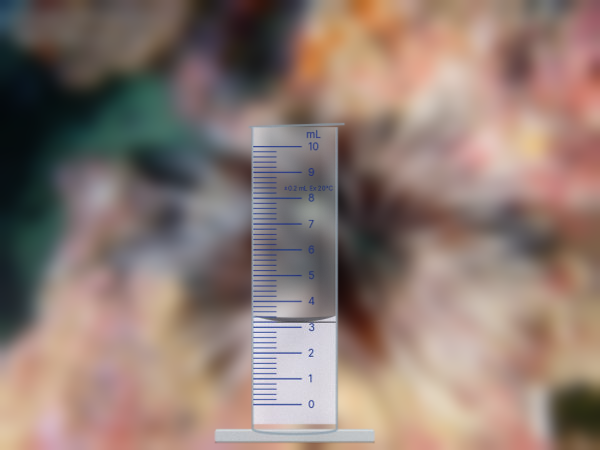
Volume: {"value": 3.2, "unit": "mL"}
